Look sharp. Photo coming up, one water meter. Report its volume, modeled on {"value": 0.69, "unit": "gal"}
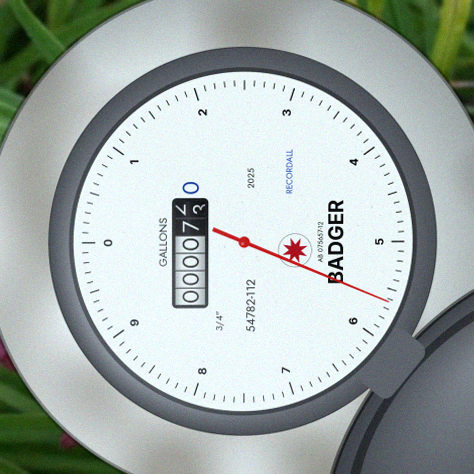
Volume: {"value": 725.6, "unit": "gal"}
